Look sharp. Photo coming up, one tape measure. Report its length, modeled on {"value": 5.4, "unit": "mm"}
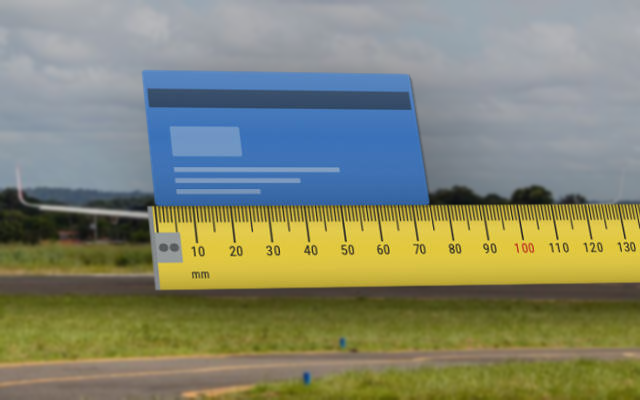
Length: {"value": 75, "unit": "mm"}
